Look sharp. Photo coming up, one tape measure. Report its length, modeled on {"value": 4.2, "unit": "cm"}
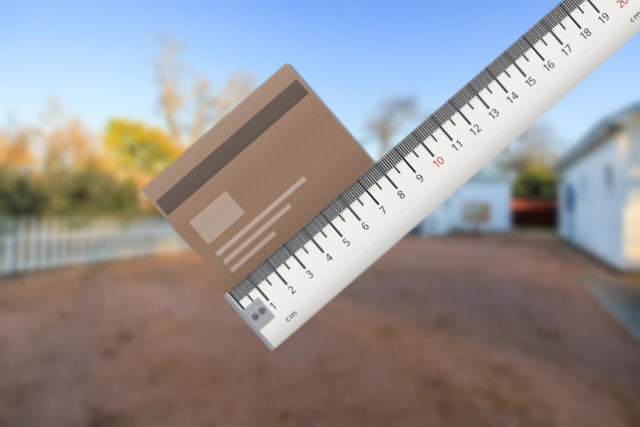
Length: {"value": 8, "unit": "cm"}
